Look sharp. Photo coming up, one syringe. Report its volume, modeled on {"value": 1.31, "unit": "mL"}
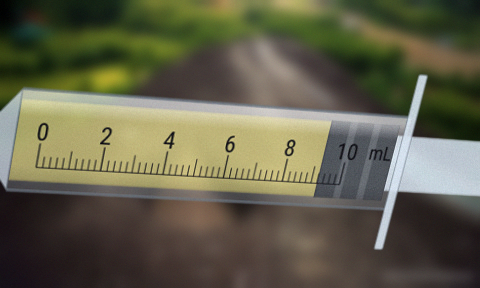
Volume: {"value": 9.2, "unit": "mL"}
